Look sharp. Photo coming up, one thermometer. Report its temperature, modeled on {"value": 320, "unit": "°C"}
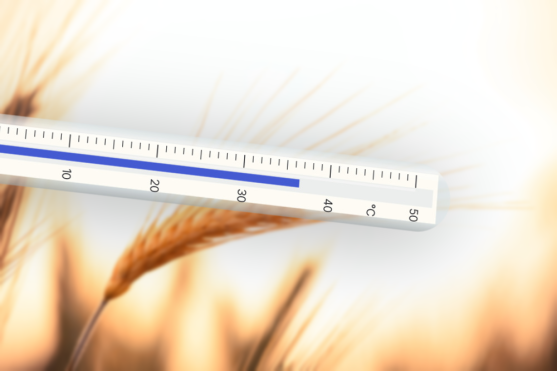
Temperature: {"value": 36.5, "unit": "°C"}
